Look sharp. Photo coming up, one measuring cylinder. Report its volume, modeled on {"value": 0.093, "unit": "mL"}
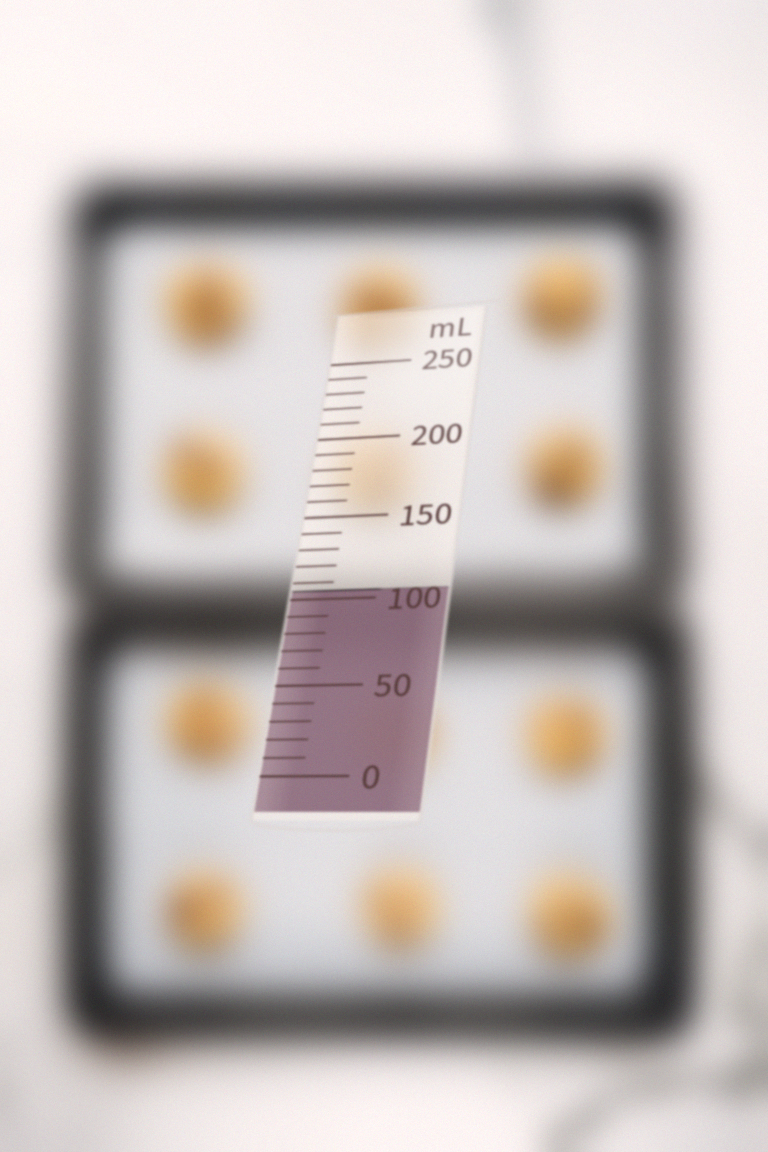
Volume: {"value": 105, "unit": "mL"}
